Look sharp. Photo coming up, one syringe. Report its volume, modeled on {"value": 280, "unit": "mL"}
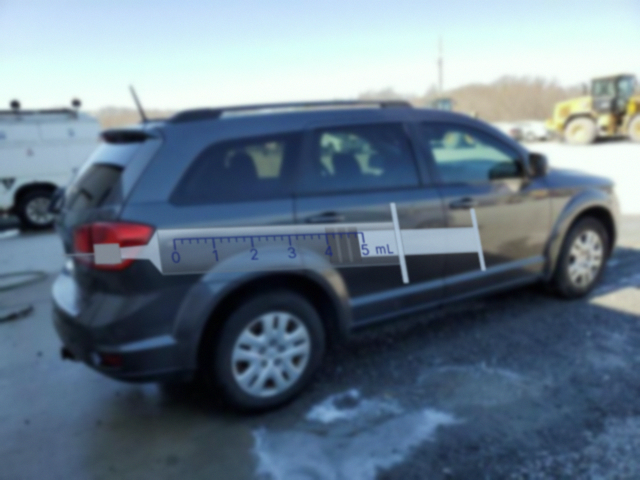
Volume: {"value": 4, "unit": "mL"}
